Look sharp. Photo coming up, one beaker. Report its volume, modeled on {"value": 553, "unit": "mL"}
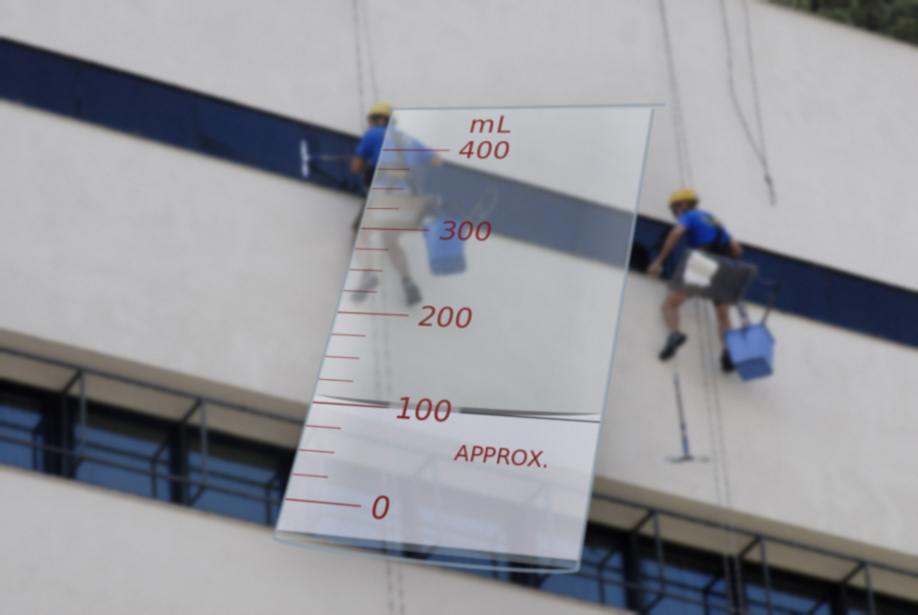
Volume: {"value": 100, "unit": "mL"}
